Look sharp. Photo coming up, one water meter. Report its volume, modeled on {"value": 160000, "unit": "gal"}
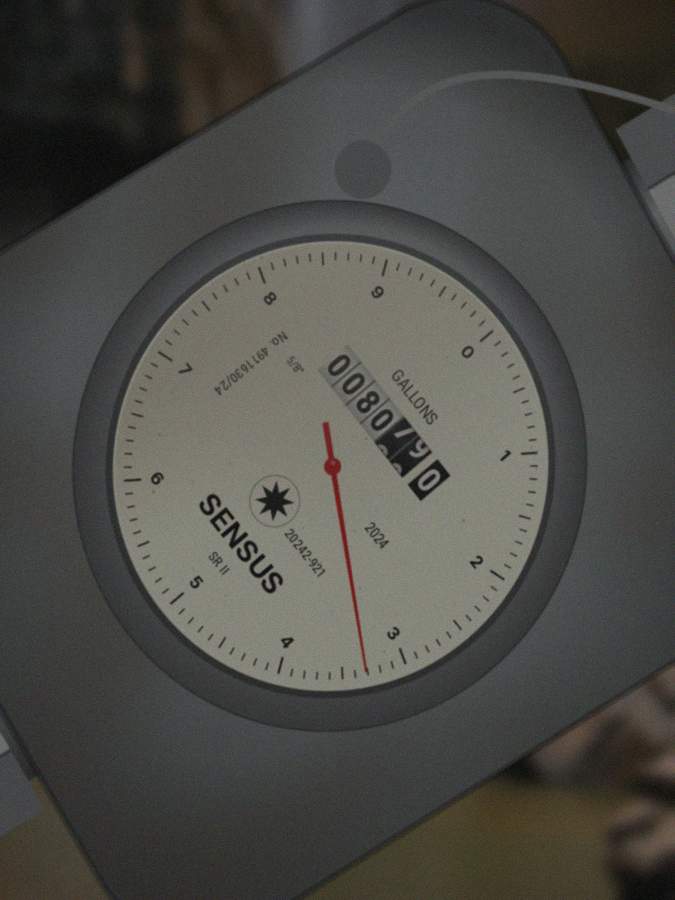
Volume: {"value": 80793.3, "unit": "gal"}
